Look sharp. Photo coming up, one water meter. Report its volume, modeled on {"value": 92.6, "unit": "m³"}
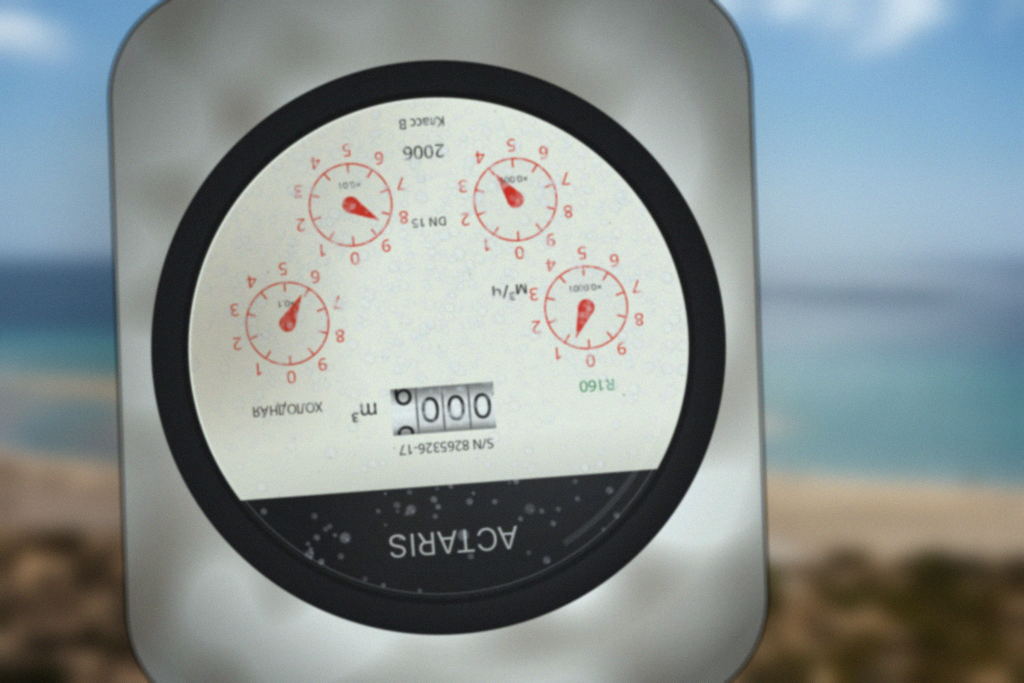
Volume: {"value": 8.5840, "unit": "m³"}
